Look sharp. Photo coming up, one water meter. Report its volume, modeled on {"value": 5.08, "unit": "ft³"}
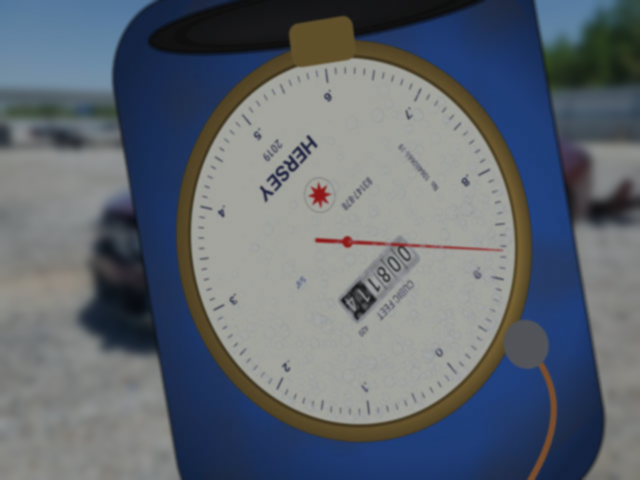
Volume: {"value": 8113.87, "unit": "ft³"}
